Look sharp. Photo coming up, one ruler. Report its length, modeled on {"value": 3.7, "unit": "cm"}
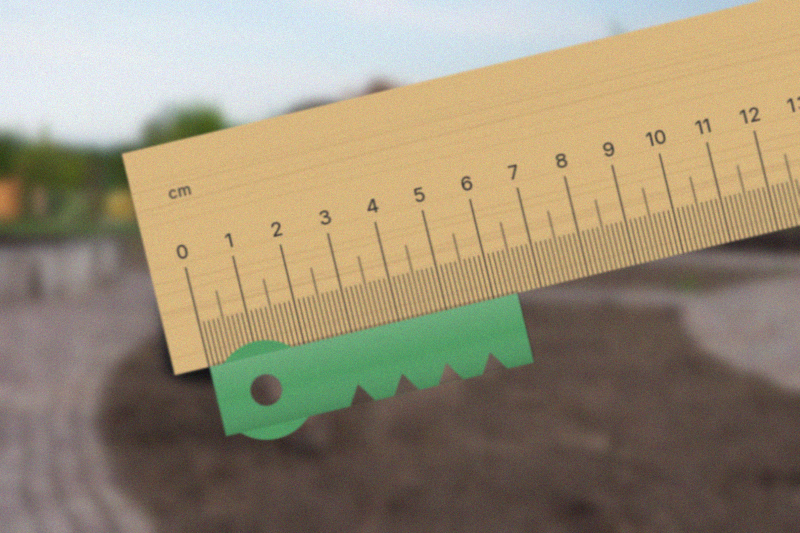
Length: {"value": 6.5, "unit": "cm"}
